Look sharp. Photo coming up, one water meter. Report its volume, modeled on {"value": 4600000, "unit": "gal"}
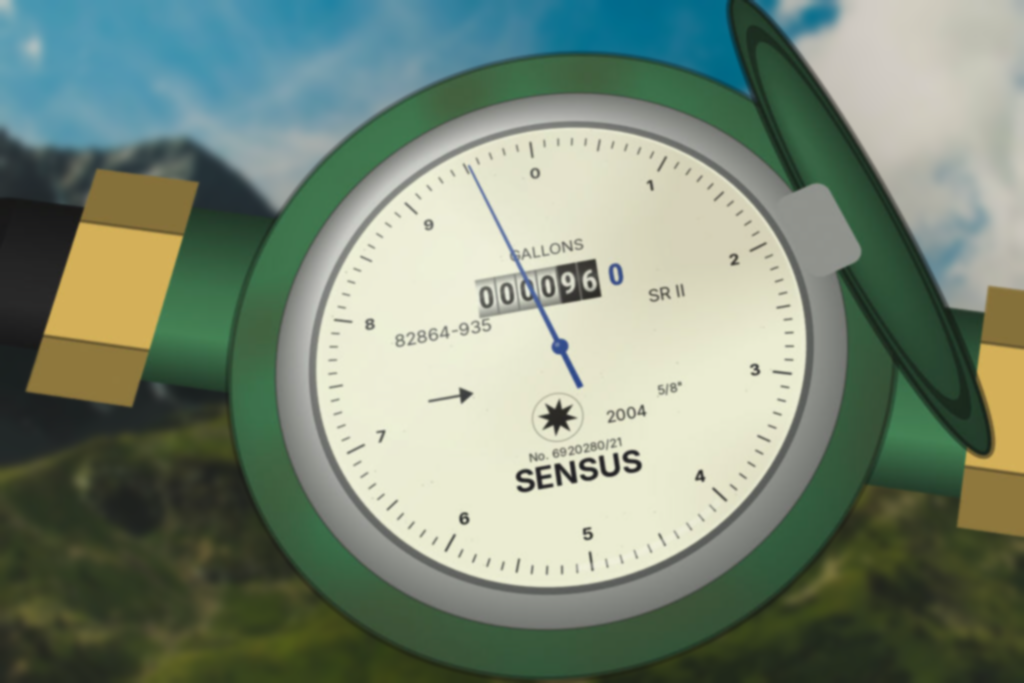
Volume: {"value": 959.5, "unit": "gal"}
